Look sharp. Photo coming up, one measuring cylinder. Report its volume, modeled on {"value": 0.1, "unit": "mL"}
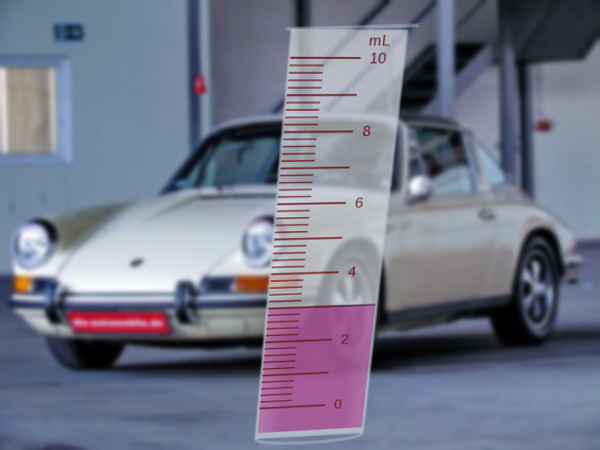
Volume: {"value": 3, "unit": "mL"}
